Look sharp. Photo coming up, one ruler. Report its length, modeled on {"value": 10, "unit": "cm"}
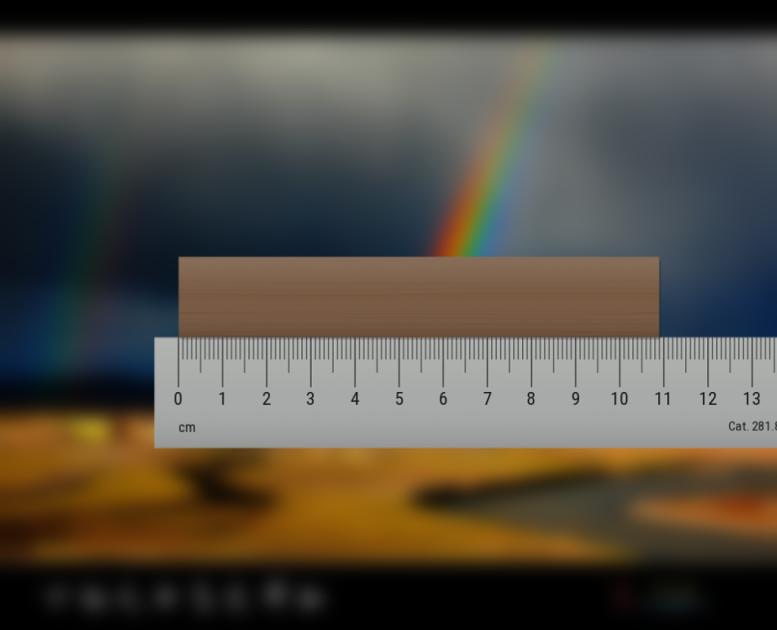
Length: {"value": 10.9, "unit": "cm"}
